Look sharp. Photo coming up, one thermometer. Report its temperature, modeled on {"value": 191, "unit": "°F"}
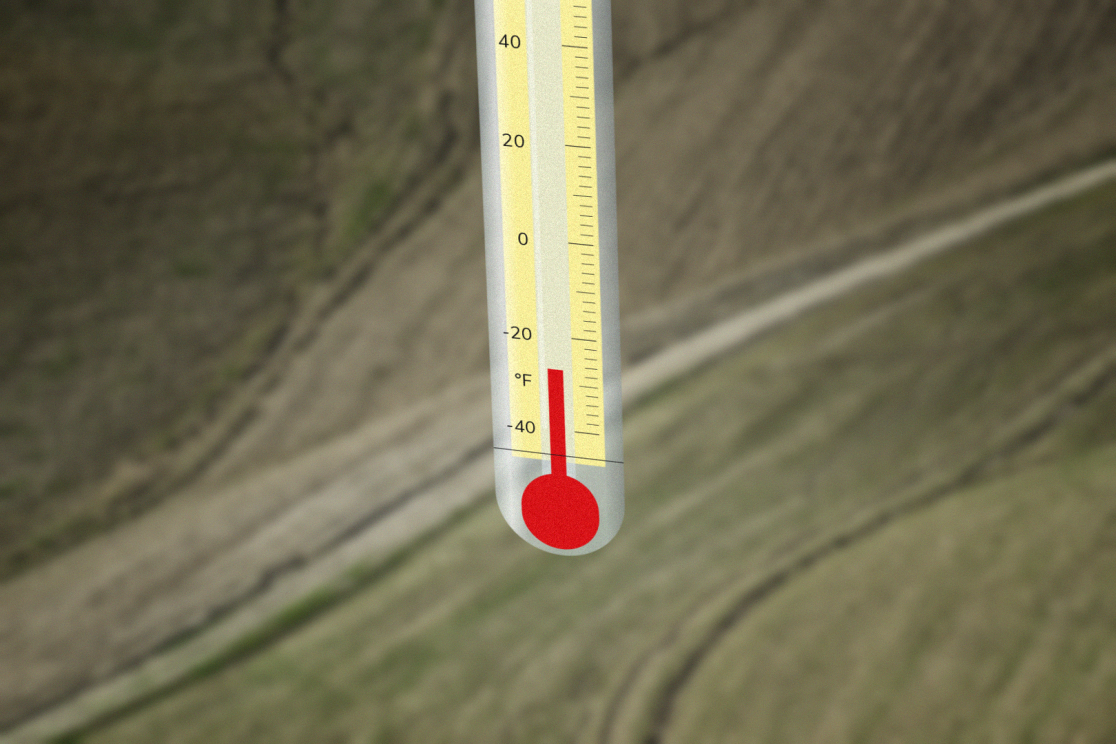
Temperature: {"value": -27, "unit": "°F"}
